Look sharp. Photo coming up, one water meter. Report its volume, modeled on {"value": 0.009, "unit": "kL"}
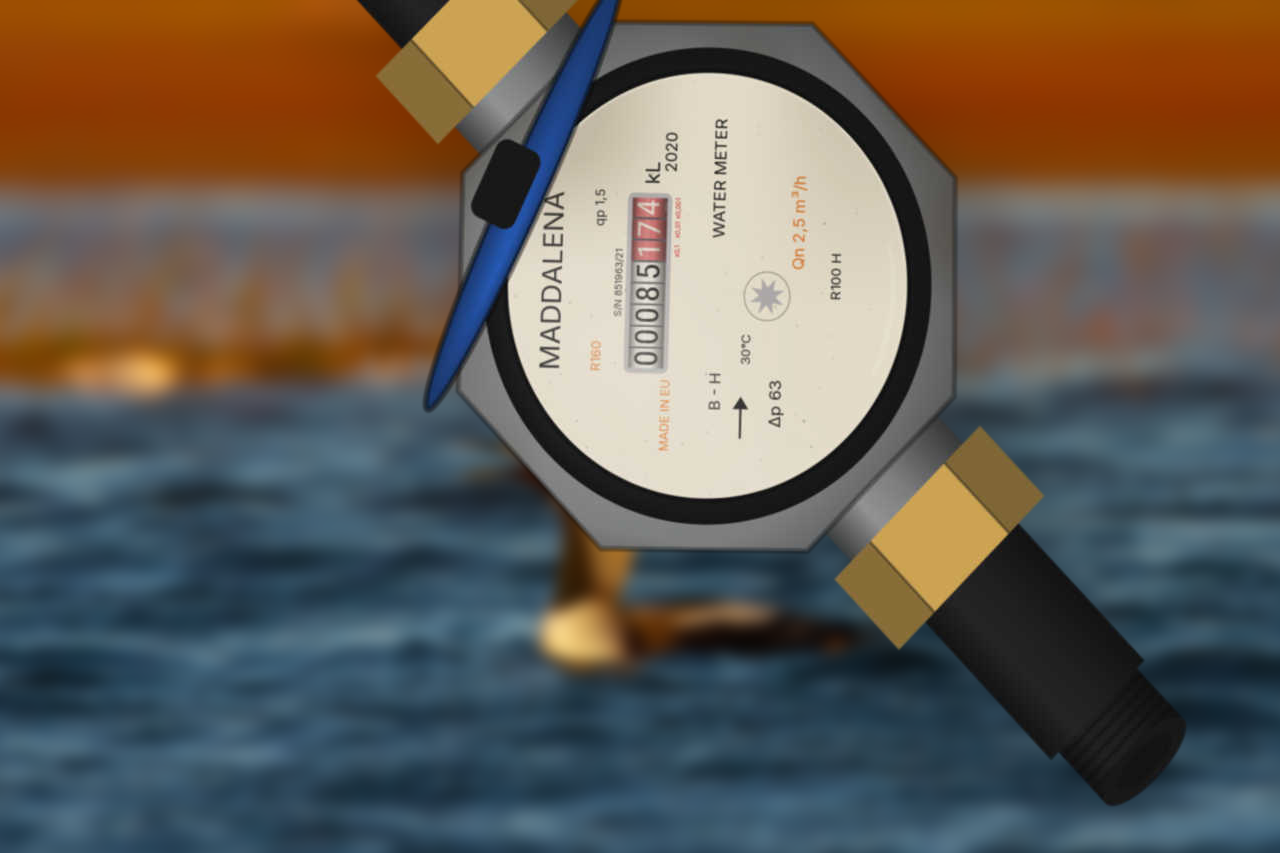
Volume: {"value": 85.174, "unit": "kL"}
